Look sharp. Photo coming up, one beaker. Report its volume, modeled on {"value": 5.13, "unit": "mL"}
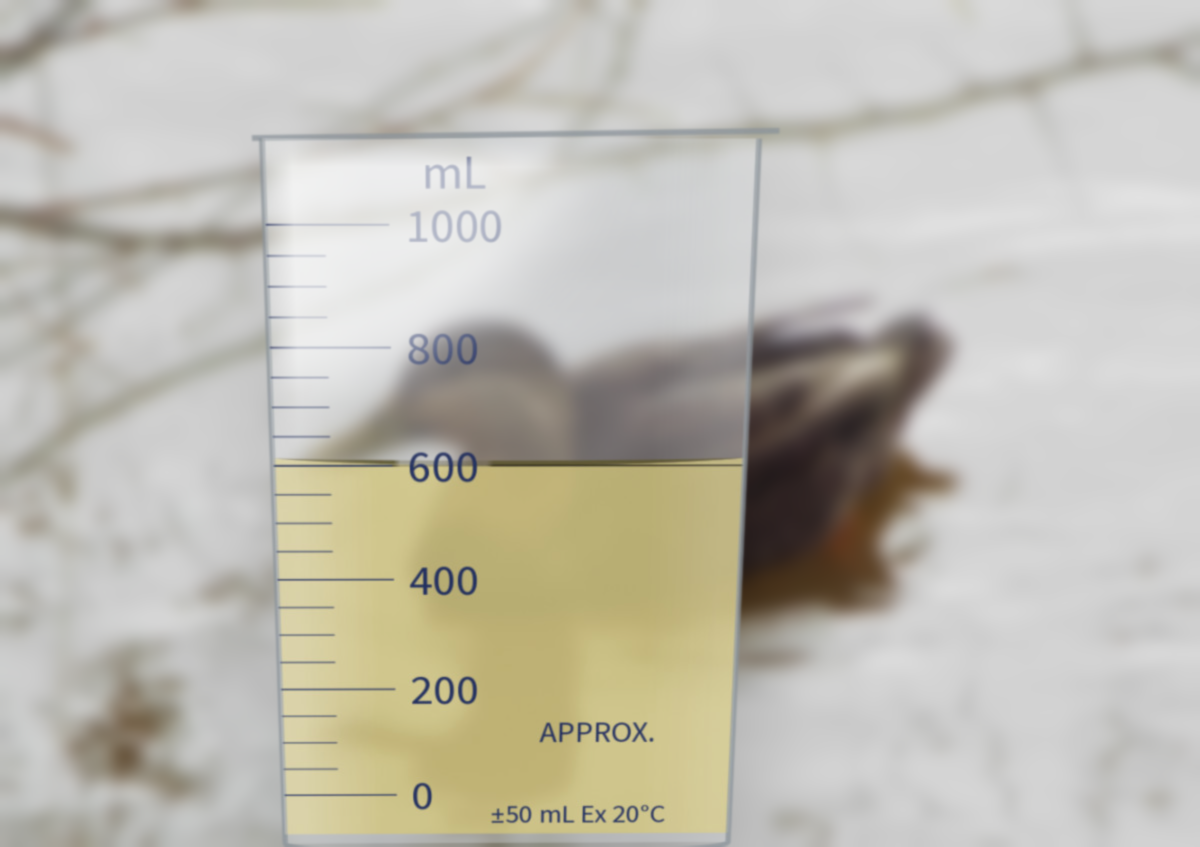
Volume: {"value": 600, "unit": "mL"}
